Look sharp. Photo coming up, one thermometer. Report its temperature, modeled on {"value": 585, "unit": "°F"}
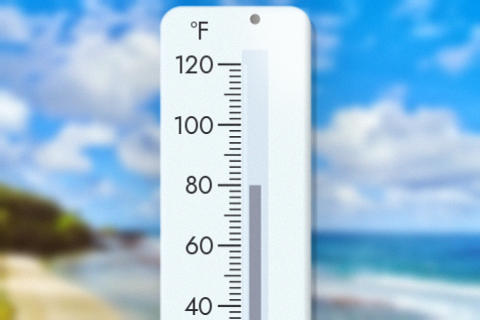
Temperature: {"value": 80, "unit": "°F"}
